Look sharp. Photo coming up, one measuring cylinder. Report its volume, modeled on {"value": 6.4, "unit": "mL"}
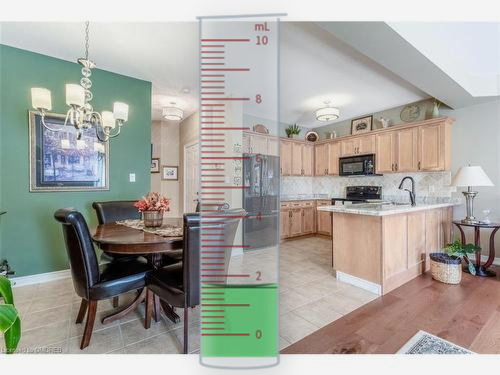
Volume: {"value": 1.6, "unit": "mL"}
